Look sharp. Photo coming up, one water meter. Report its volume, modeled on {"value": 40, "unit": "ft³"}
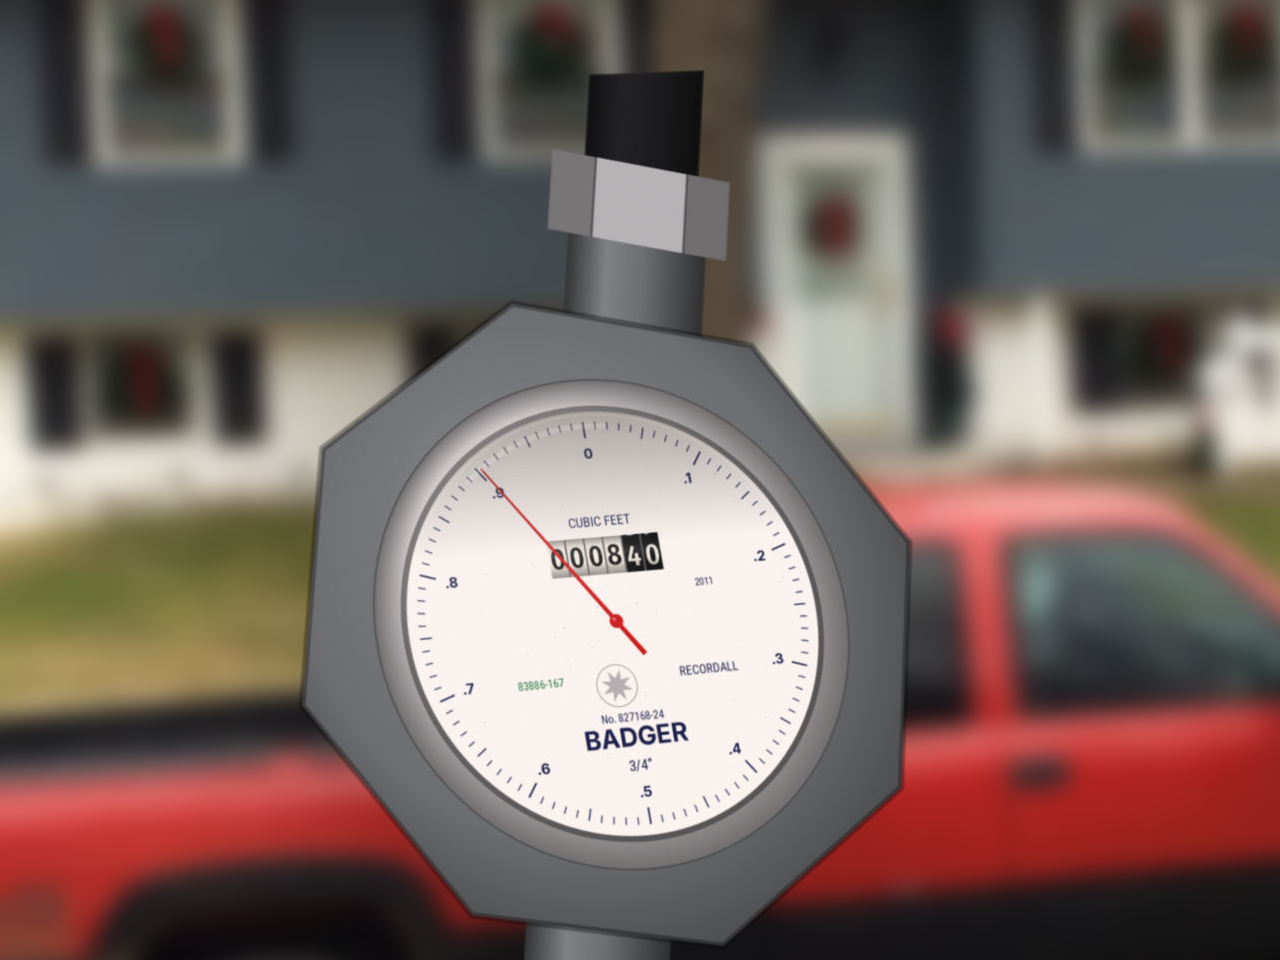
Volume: {"value": 839.90, "unit": "ft³"}
